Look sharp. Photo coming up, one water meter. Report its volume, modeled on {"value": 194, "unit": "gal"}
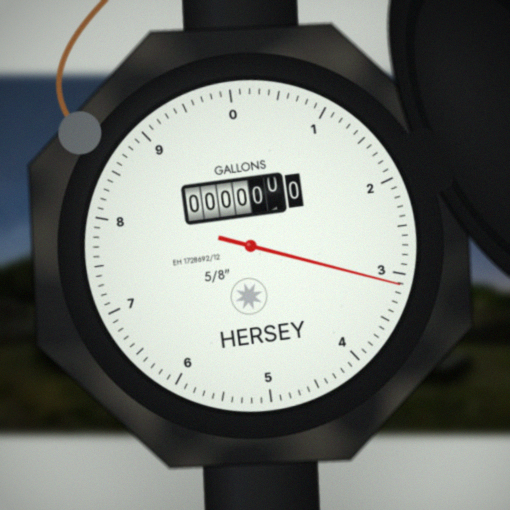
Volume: {"value": 3.1, "unit": "gal"}
